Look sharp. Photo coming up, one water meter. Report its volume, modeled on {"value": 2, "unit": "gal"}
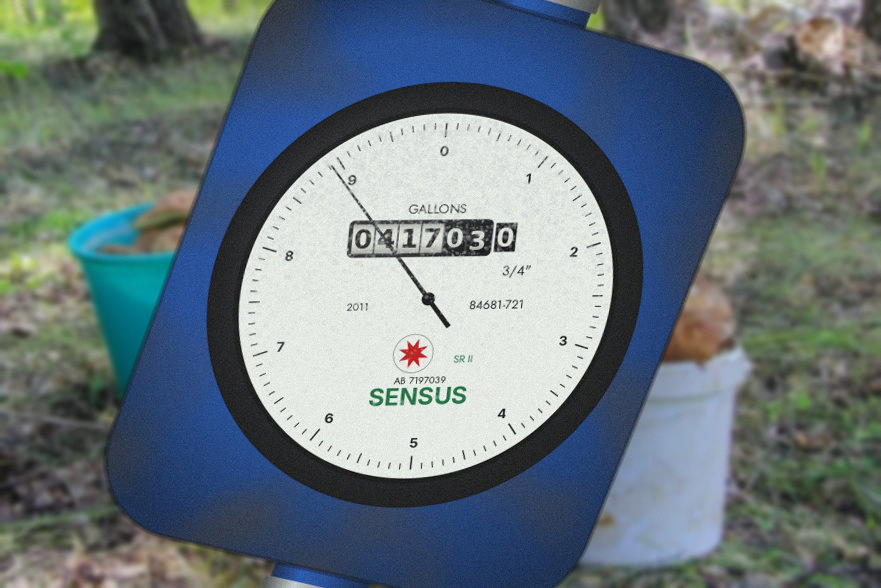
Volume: {"value": 417028.9, "unit": "gal"}
